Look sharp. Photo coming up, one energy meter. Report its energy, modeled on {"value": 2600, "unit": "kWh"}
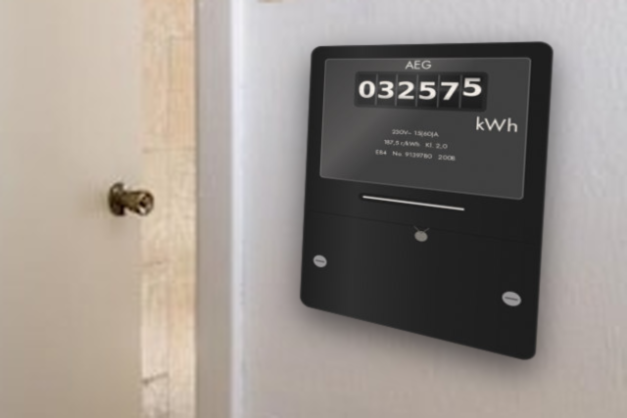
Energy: {"value": 32575, "unit": "kWh"}
